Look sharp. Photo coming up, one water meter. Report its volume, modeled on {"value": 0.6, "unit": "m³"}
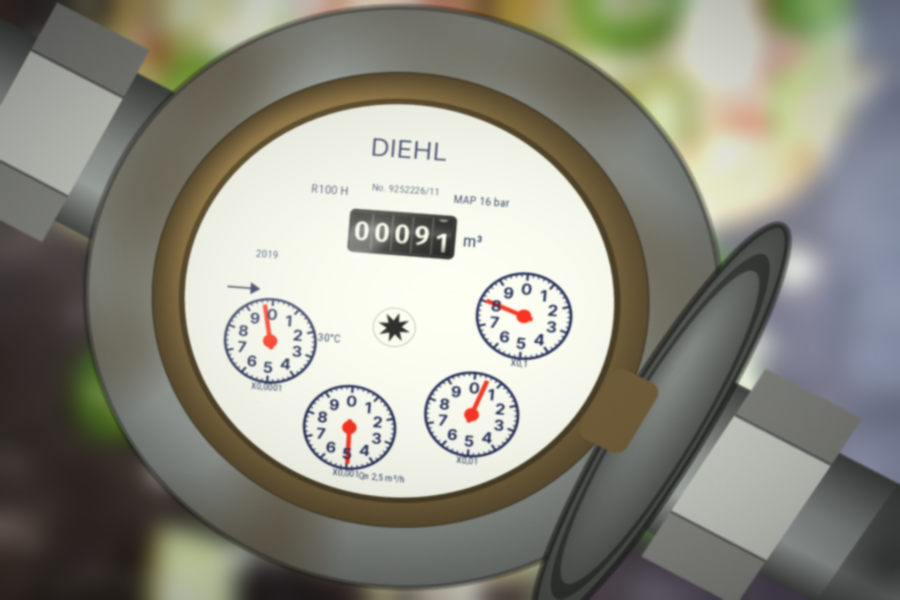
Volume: {"value": 90.8049, "unit": "m³"}
